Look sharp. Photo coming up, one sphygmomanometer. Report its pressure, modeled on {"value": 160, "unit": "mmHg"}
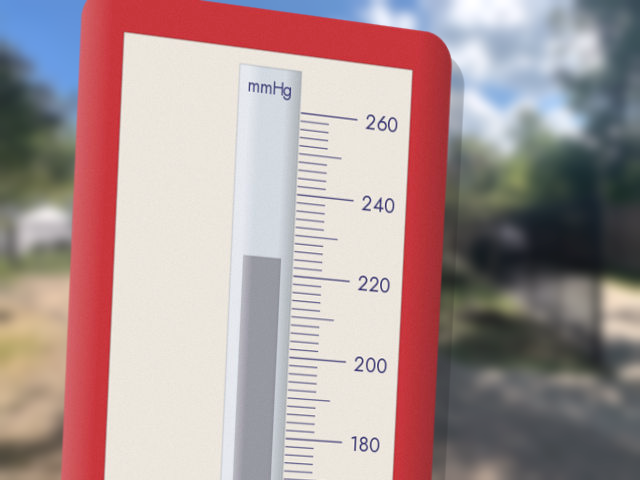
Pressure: {"value": 224, "unit": "mmHg"}
